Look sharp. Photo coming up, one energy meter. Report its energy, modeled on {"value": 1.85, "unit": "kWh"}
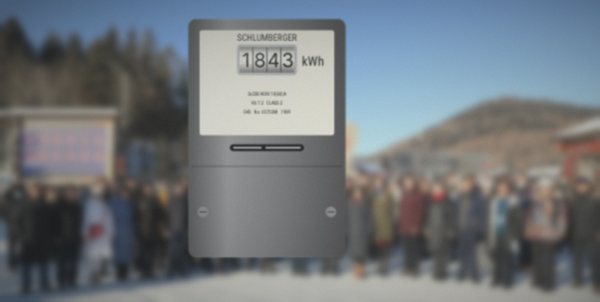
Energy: {"value": 1843, "unit": "kWh"}
